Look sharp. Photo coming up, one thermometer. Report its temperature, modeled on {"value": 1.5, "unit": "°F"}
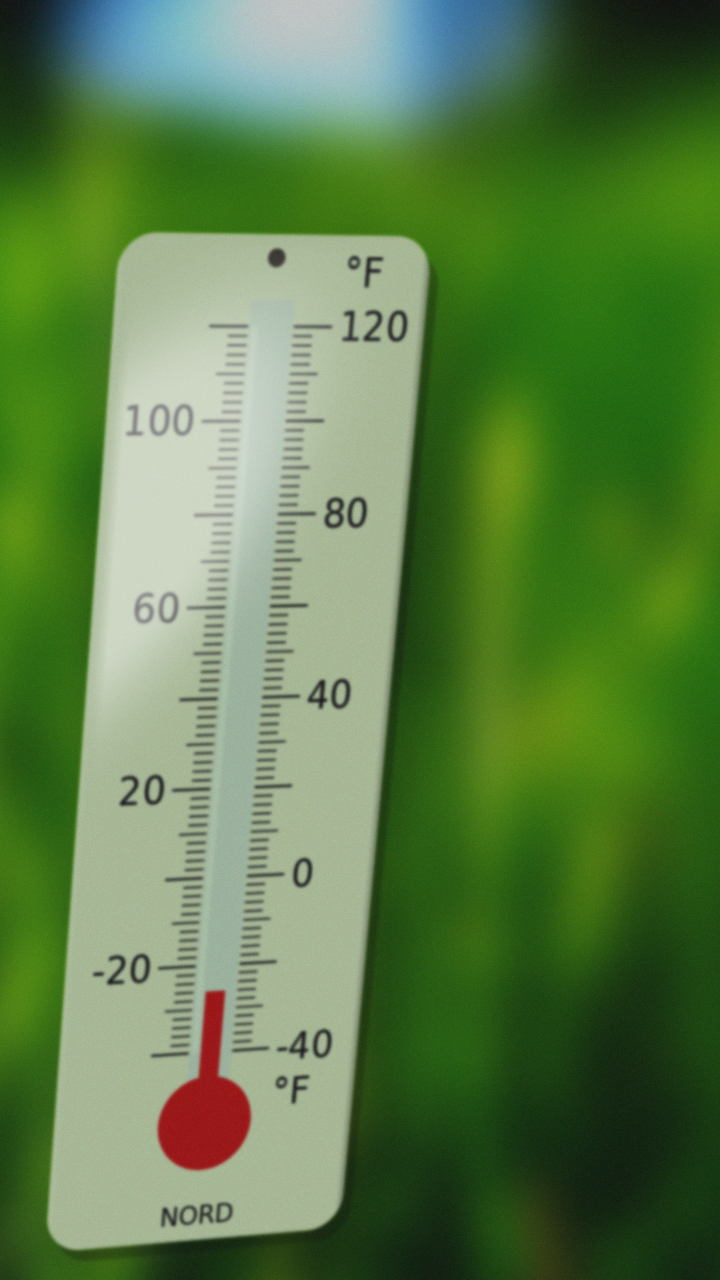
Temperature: {"value": -26, "unit": "°F"}
